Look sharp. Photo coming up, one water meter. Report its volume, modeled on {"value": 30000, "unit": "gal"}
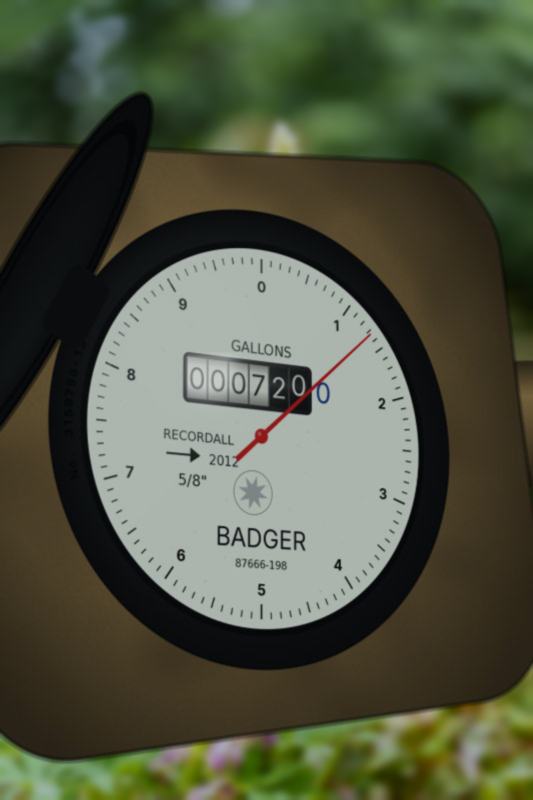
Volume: {"value": 7201.3, "unit": "gal"}
